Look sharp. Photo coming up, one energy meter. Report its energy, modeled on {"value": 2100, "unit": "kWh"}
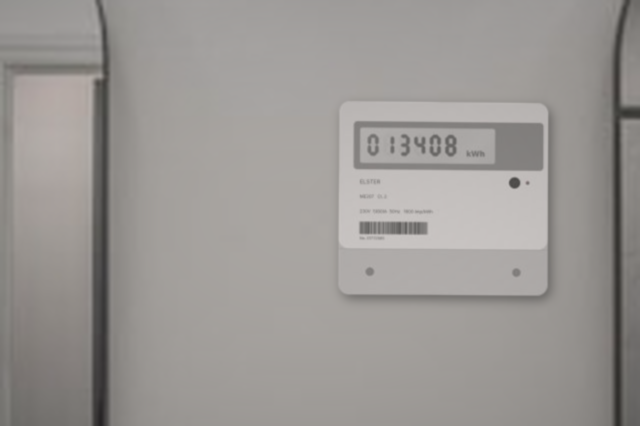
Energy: {"value": 13408, "unit": "kWh"}
